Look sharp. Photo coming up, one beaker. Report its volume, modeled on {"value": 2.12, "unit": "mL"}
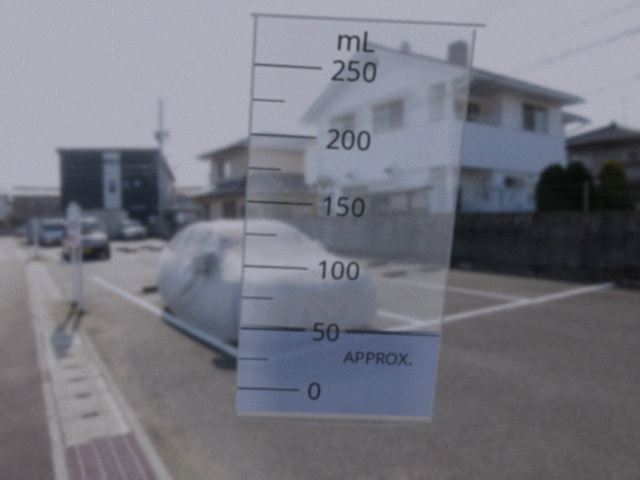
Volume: {"value": 50, "unit": "mL"}
